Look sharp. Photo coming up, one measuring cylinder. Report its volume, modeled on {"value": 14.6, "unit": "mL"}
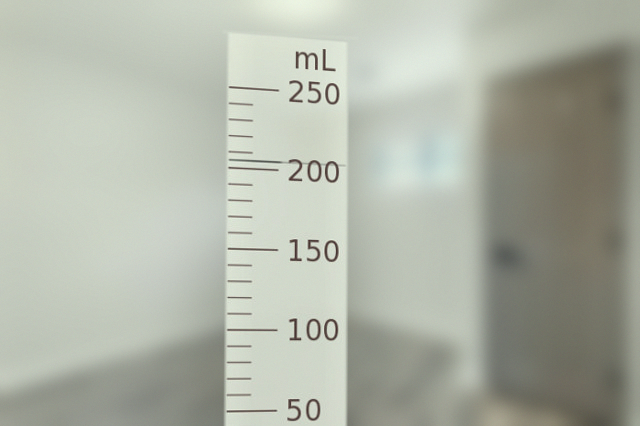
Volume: {"value": 205, "unit": "mL"}
